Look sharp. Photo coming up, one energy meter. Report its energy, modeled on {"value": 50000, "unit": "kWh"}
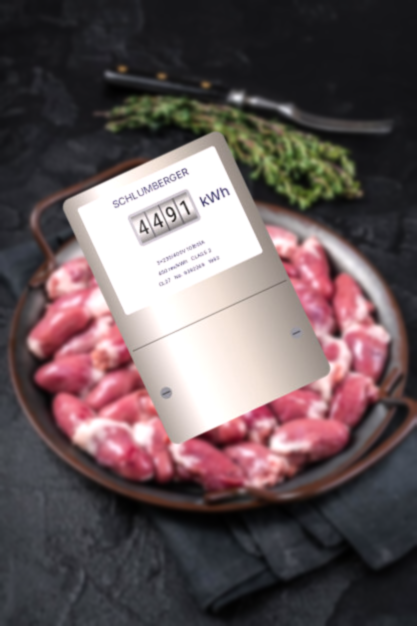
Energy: {"value": 4491, "unit": "kWh"}
